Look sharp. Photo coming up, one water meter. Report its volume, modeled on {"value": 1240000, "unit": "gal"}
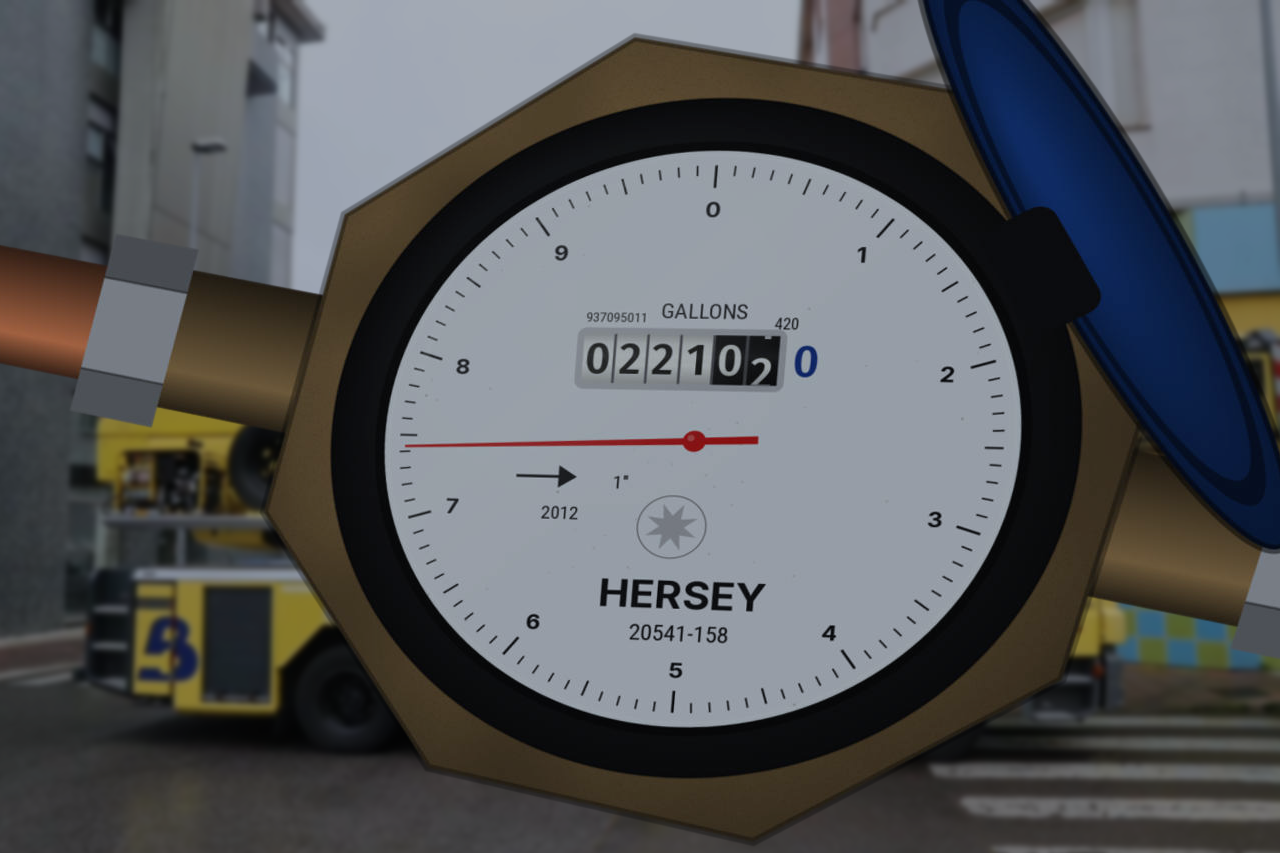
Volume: {"value": 221017.4, "unit": "gal"}
